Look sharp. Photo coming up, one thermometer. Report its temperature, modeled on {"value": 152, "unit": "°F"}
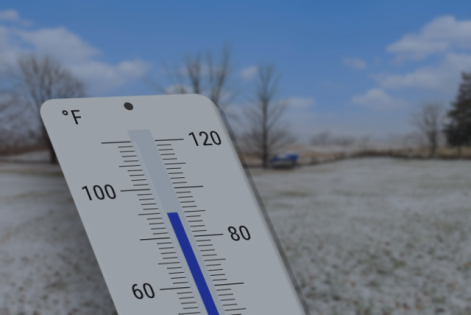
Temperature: {"value": 90, "unit": "°F"}
